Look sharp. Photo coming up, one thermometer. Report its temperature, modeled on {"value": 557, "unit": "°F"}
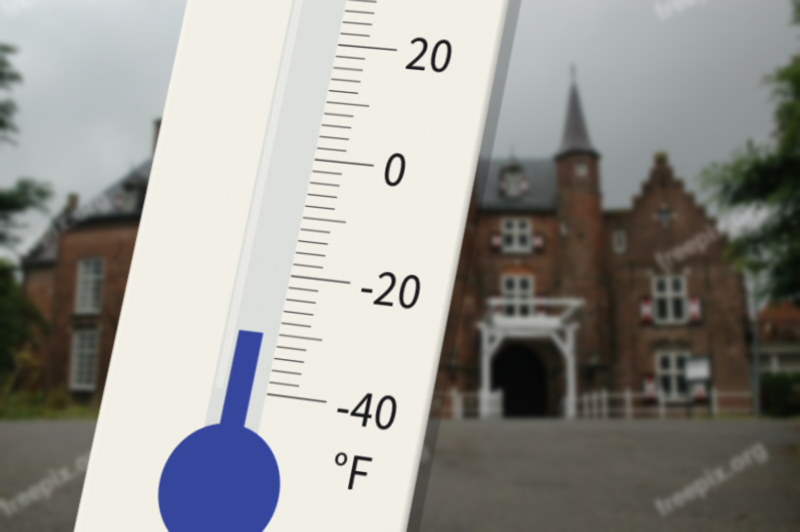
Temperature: {"value": -30, "unit": "°F"}
